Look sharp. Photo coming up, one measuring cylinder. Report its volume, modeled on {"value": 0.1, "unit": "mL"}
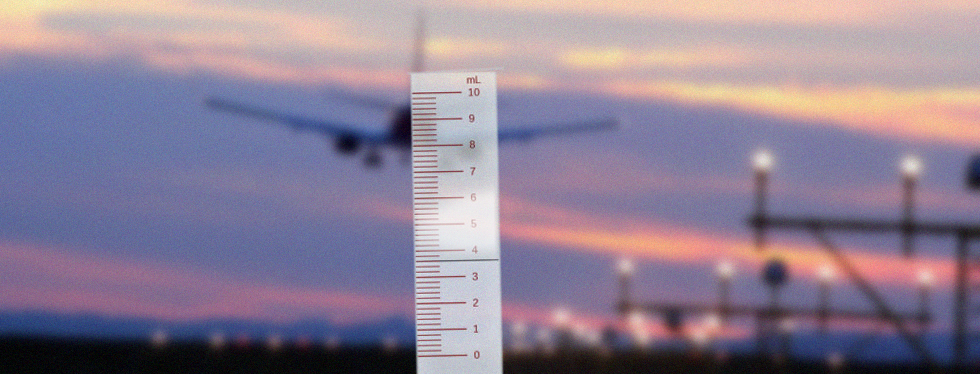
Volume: {"value": 3.6, "unit": "mL"}
